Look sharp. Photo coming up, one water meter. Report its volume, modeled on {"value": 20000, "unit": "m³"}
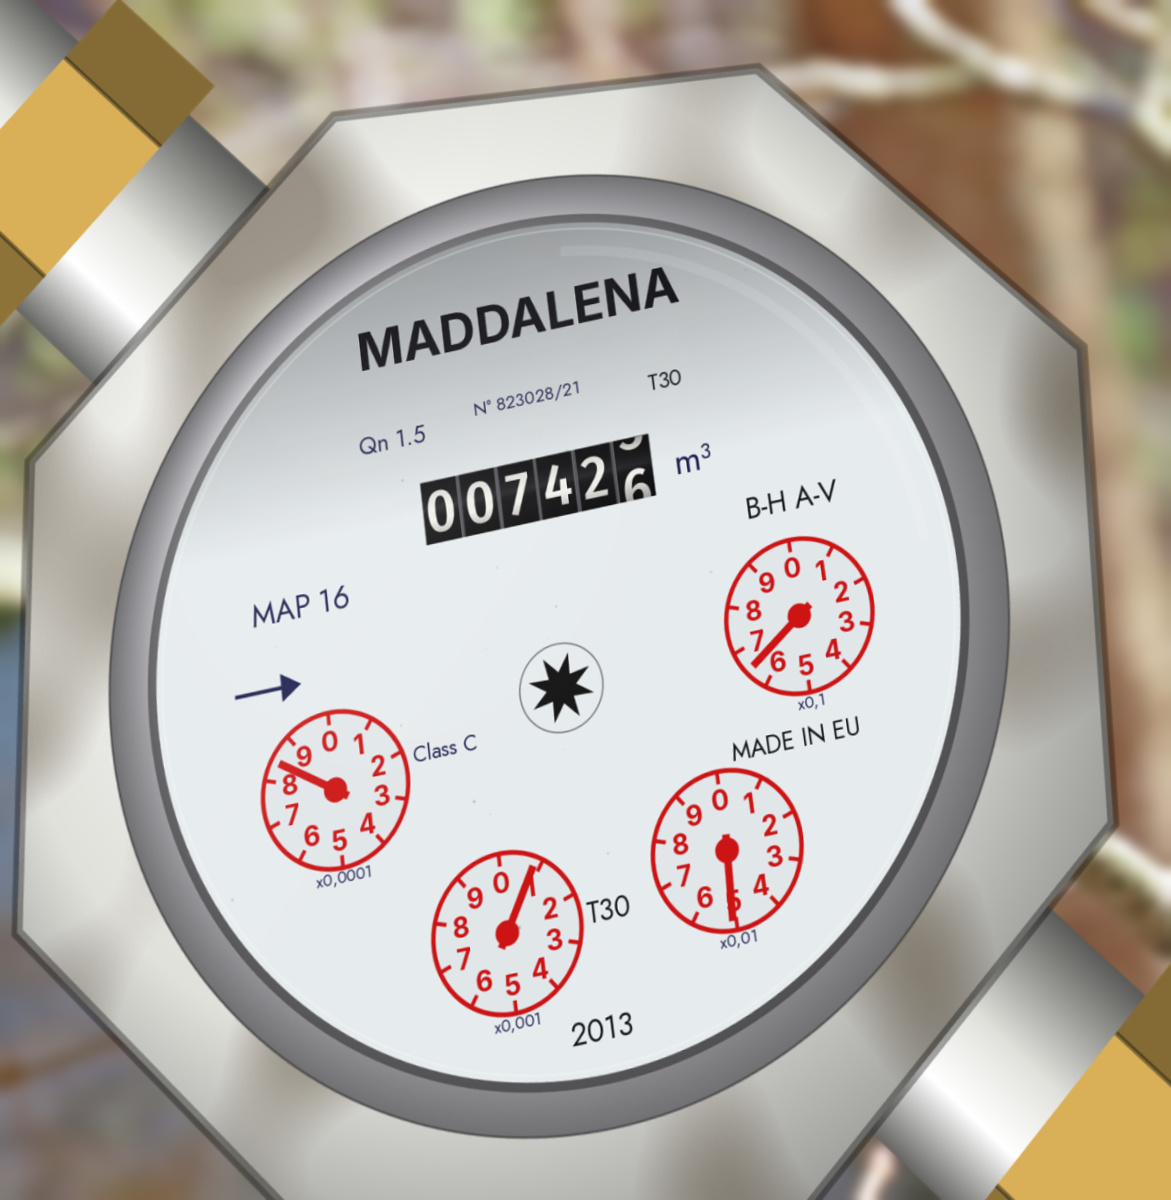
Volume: {"value": 7425.6508, "unit": "m³"}
